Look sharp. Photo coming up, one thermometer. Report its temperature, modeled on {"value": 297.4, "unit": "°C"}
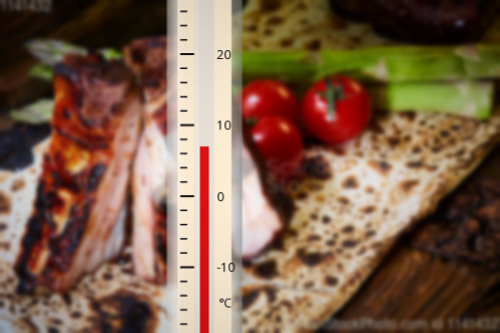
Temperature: {"value": 7, "unit": "°C"}
